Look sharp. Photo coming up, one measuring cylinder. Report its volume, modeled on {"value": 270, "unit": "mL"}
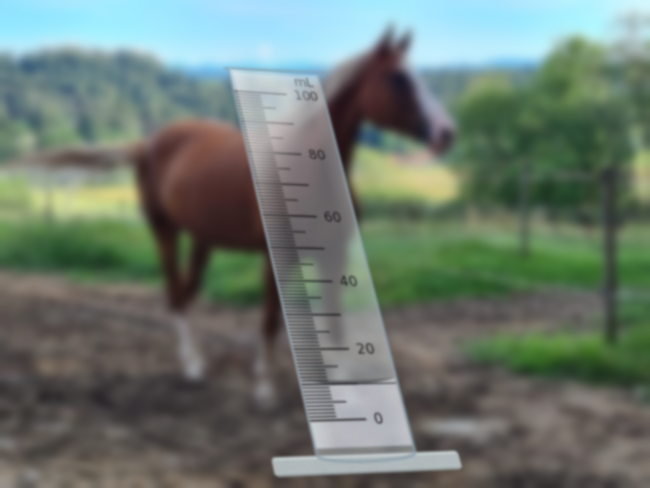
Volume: {"value": 10, "unit": "mL"}
